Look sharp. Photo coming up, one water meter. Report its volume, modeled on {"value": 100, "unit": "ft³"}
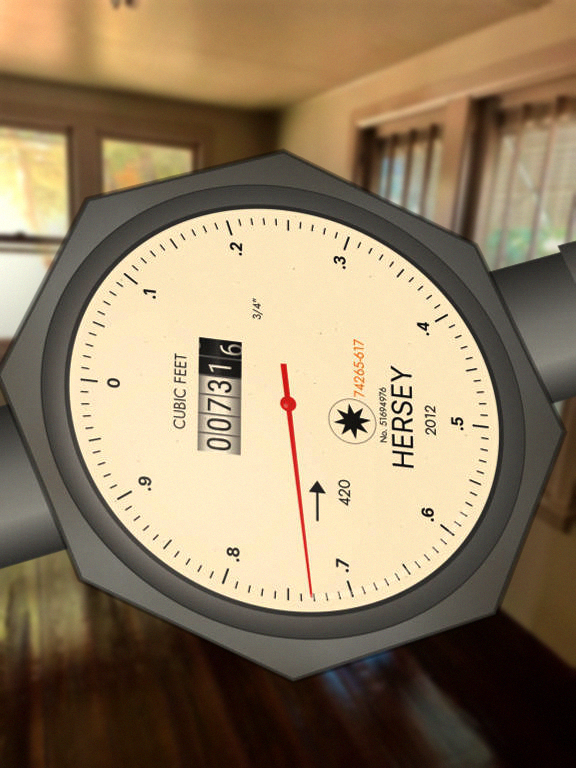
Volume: {"value": 7315.73, "unit": "ft³"}
